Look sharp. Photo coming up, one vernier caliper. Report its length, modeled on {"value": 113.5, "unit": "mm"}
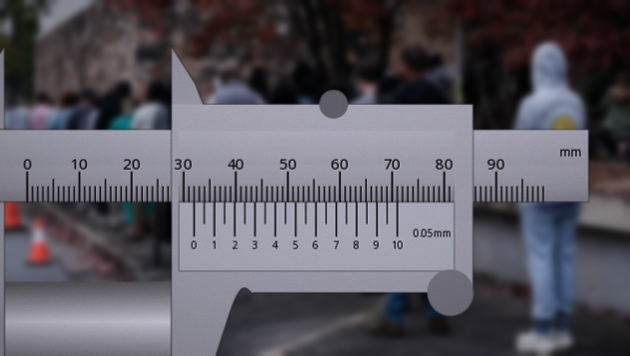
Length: {"value": 32.0, "unit": "mm"}
